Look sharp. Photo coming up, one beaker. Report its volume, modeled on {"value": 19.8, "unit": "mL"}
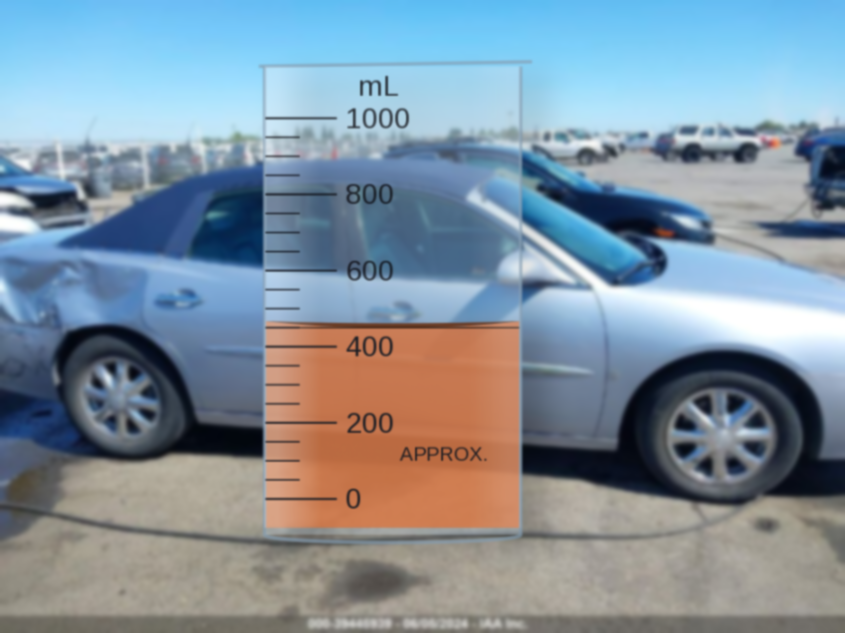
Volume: {"value": 450, "unit": "mL"}
